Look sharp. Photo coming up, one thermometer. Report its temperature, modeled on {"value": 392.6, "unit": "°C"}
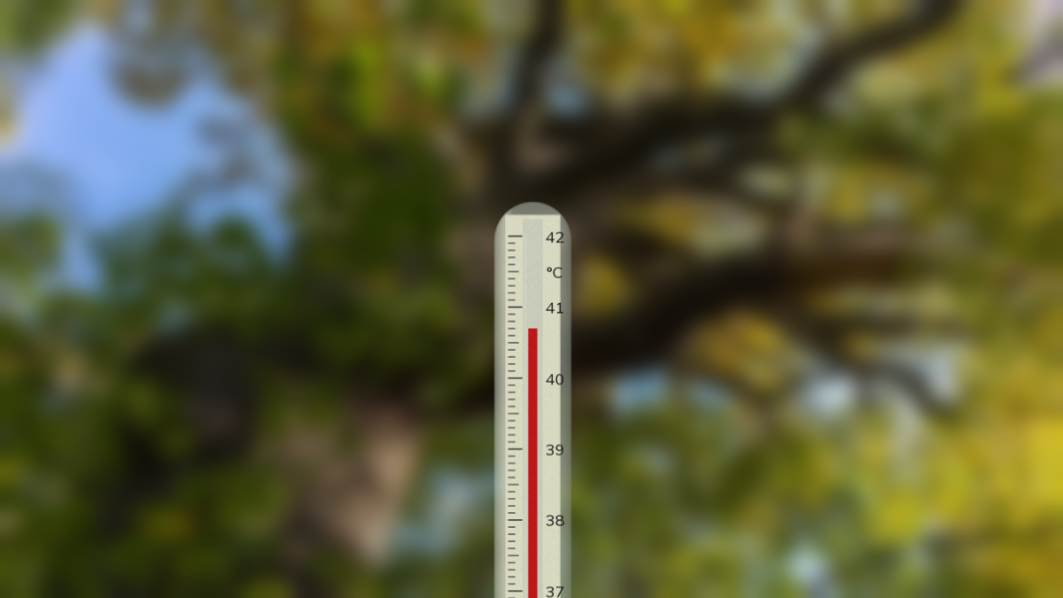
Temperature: {"value": 40.7, "unit": "°C"}
